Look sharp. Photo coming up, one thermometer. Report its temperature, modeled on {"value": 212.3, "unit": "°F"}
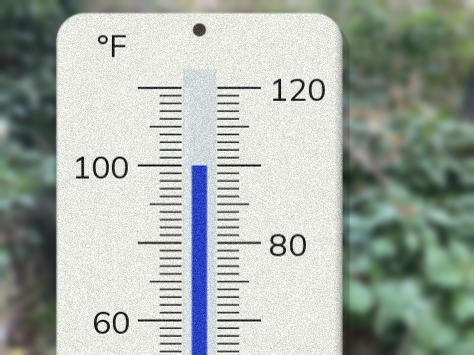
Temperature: {"value": 100, "unit": "°F"}
